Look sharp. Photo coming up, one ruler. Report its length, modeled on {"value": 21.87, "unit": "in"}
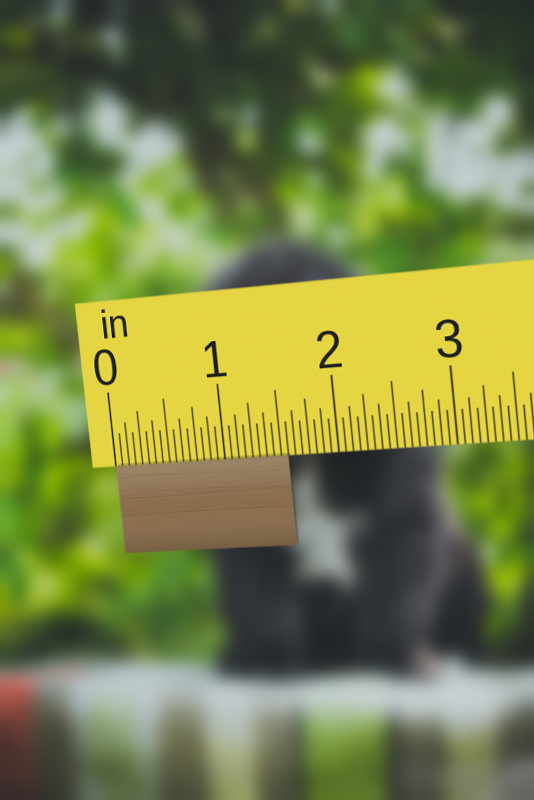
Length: {"value": 1.5625, "unit": "in"}
